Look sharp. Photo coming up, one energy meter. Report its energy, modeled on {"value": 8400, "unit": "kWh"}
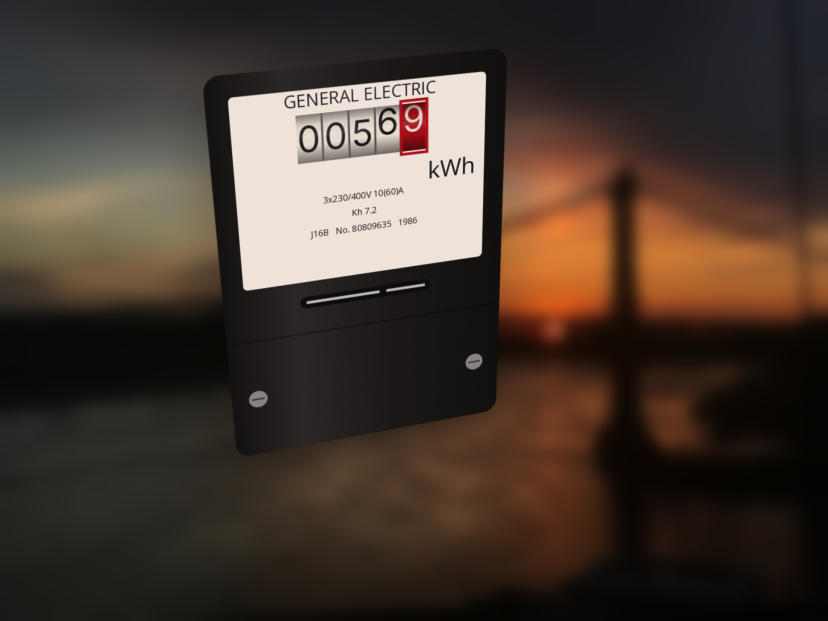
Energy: {"value": 56.9, "unit": "kWh"}
